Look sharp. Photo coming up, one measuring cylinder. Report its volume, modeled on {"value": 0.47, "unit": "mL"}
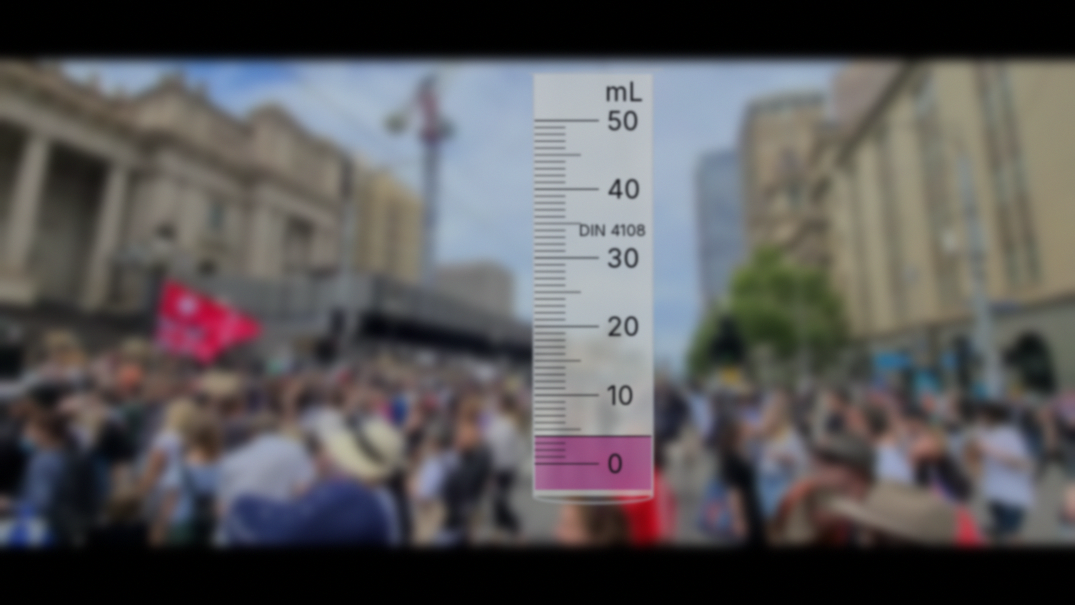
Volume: {"value": 4, "unit": "mL"}
